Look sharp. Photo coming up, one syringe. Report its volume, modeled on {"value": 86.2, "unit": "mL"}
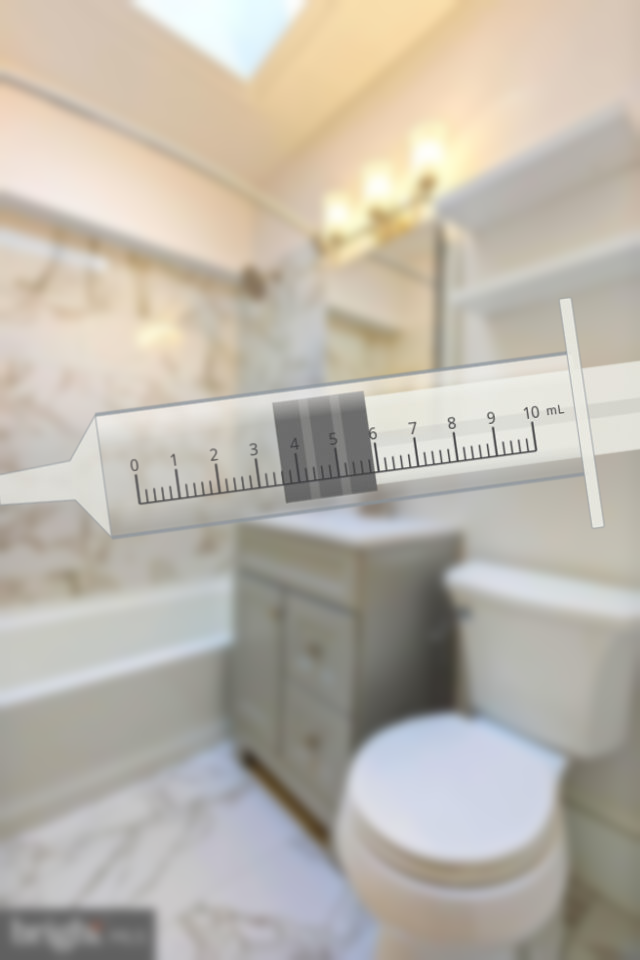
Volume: {"value": 3.6, "unit": "mL"}
